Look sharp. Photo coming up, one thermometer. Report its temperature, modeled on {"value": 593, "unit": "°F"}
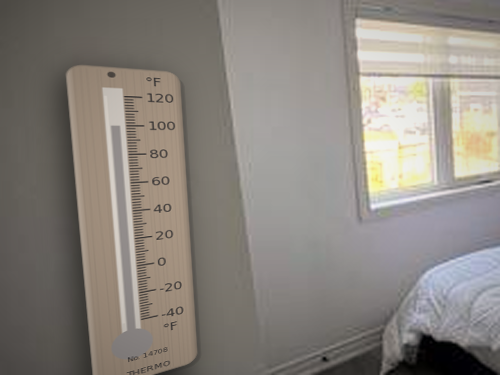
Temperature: {"value": 100, "unit": "°F"}
